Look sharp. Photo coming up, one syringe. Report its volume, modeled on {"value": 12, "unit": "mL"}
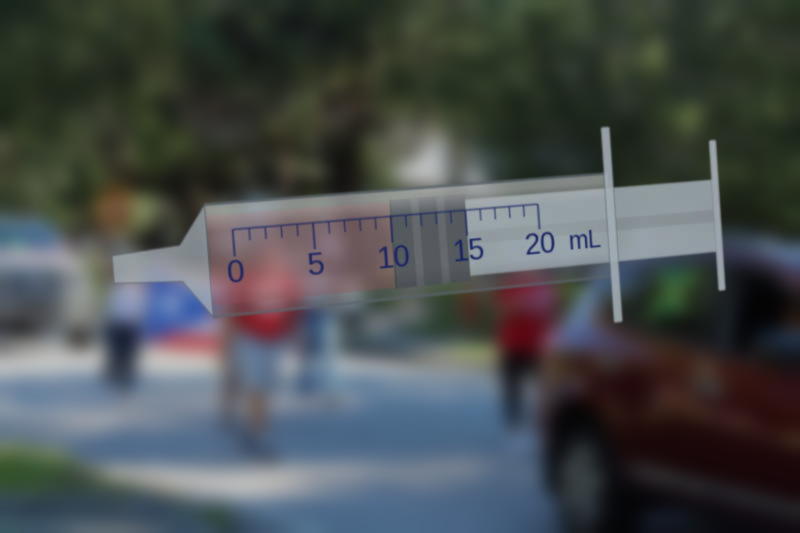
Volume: {"value": 10, "unit": "mL"}
